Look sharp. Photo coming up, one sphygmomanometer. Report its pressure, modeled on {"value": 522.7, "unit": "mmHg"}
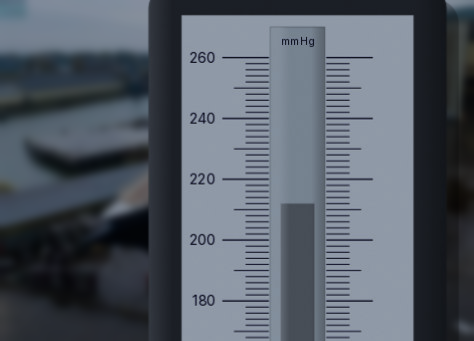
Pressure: {"value": 212, "unit": "mmHg"}
